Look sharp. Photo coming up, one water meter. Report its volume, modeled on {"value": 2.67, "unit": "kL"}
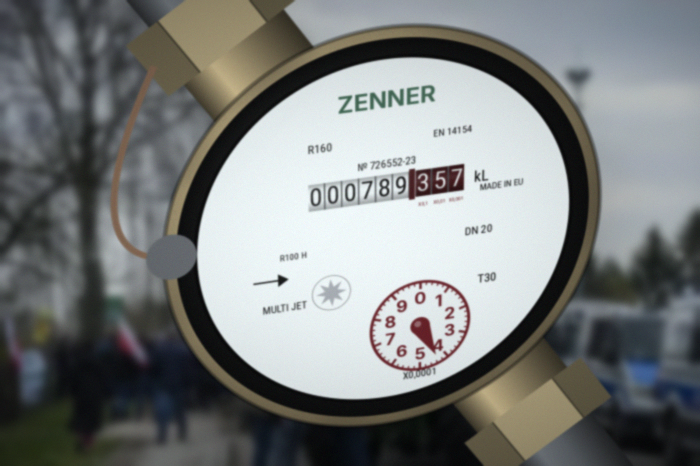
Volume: {"value": 789.3574, "unit": "kL"}
